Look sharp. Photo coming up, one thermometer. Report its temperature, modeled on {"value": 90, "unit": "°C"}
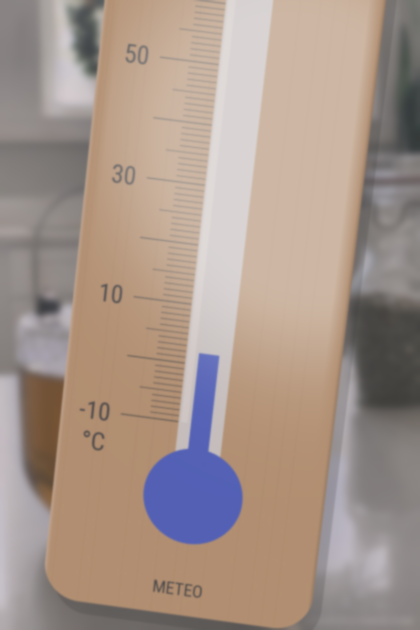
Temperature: {"value": 2, "unit": "°C"}
